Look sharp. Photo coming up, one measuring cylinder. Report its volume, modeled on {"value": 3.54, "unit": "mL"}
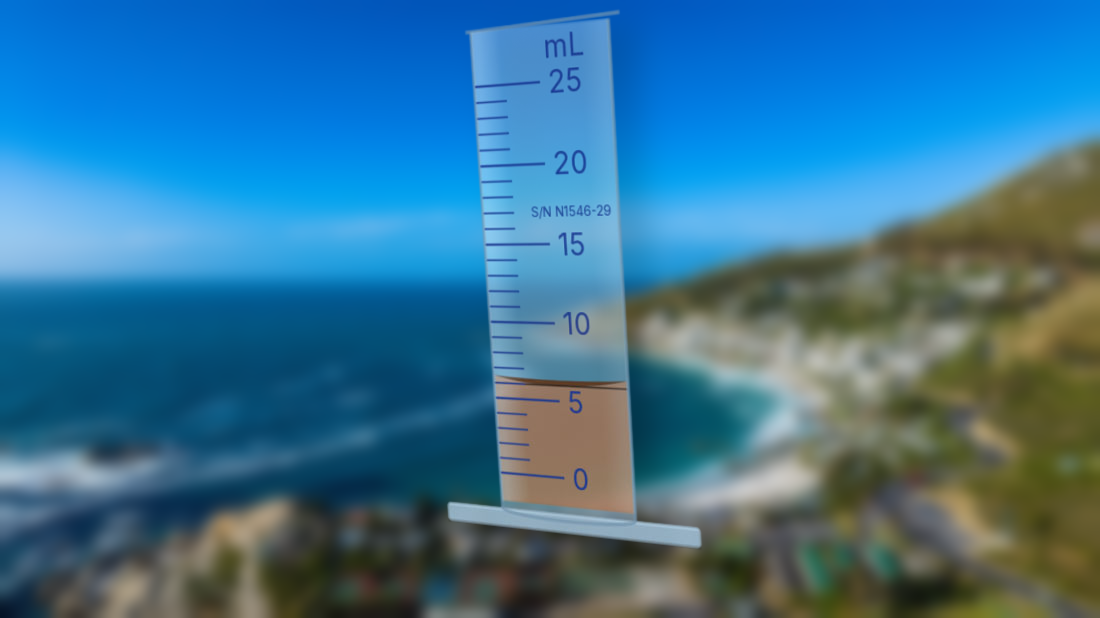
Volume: {"value": 6, "unit": "mL"}
